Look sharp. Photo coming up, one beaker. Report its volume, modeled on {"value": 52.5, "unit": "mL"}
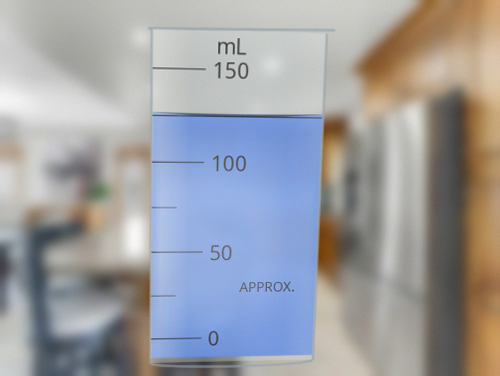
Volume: {"value": 125, "unit": "mL"}
